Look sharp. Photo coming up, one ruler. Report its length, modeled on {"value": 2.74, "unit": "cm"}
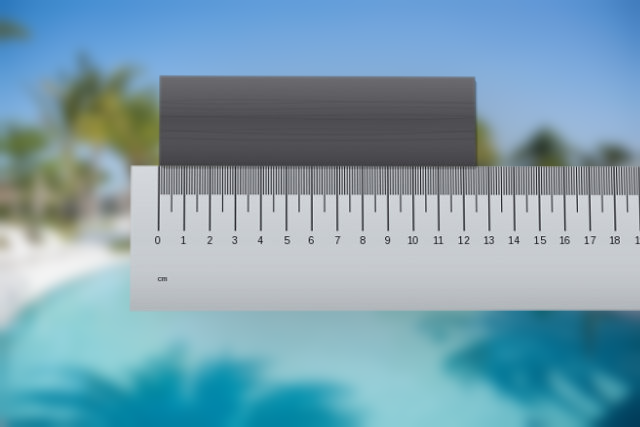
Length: {"value": 12.5, "unit": "cm"}
